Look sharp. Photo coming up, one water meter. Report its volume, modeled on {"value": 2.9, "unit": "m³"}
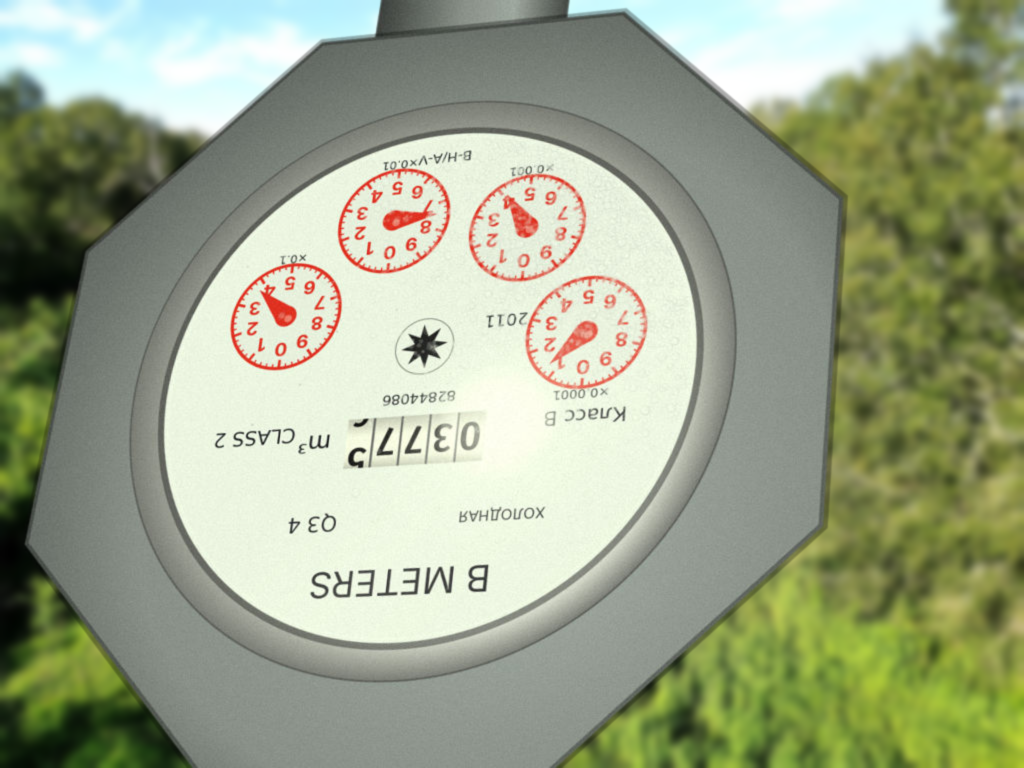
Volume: {"value": 3775.3741, "unit": "m³"}
